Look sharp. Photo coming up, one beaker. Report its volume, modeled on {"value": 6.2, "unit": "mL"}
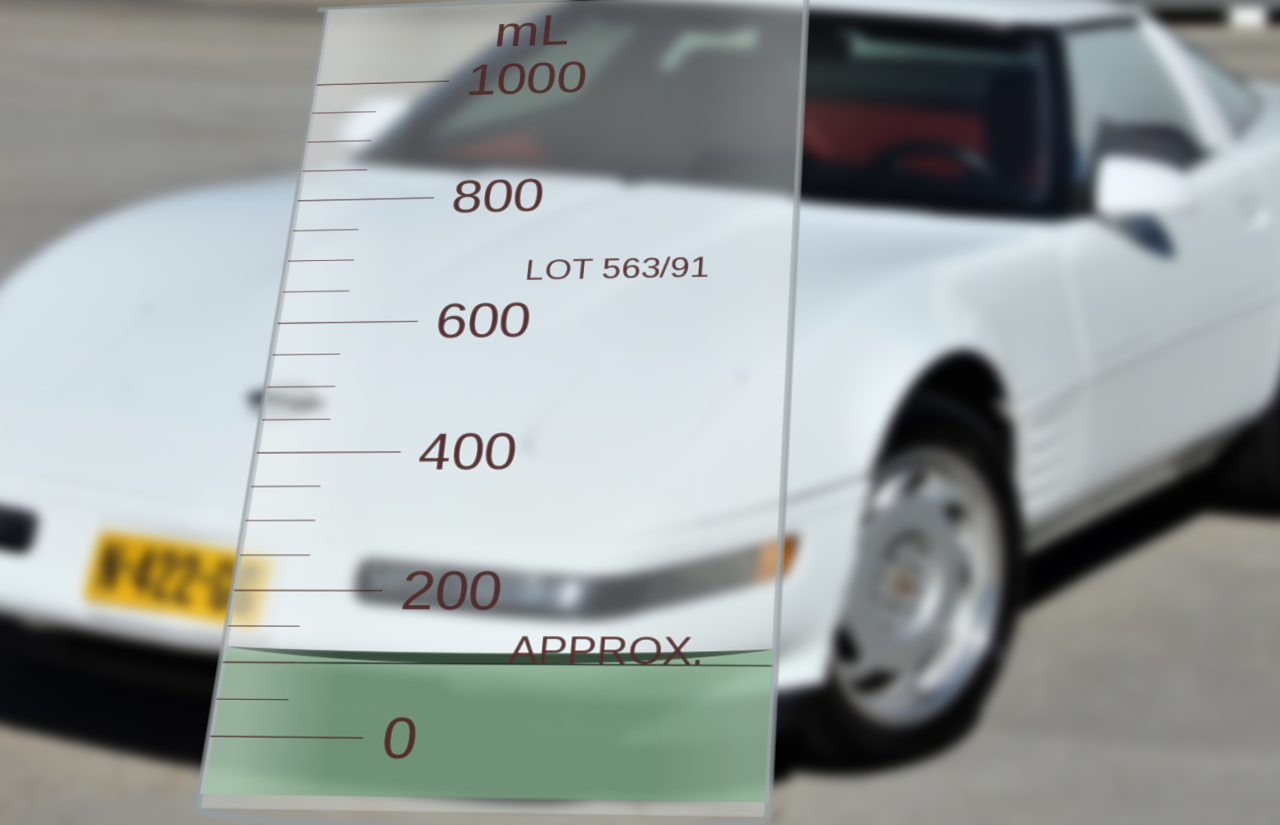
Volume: {"value": 100, "unit": "mL"}
